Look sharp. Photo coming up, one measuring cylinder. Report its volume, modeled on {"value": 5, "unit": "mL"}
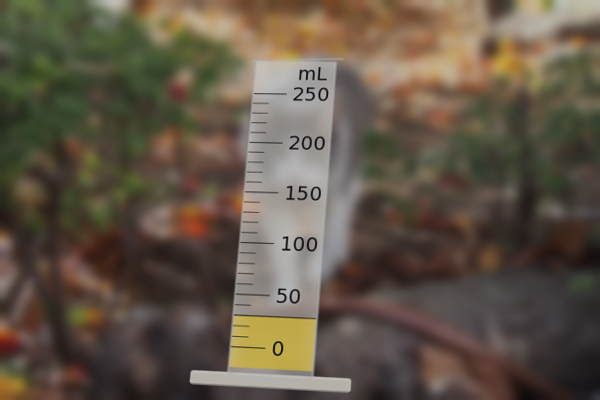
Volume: {"value": 30, "unit": "mL"}
